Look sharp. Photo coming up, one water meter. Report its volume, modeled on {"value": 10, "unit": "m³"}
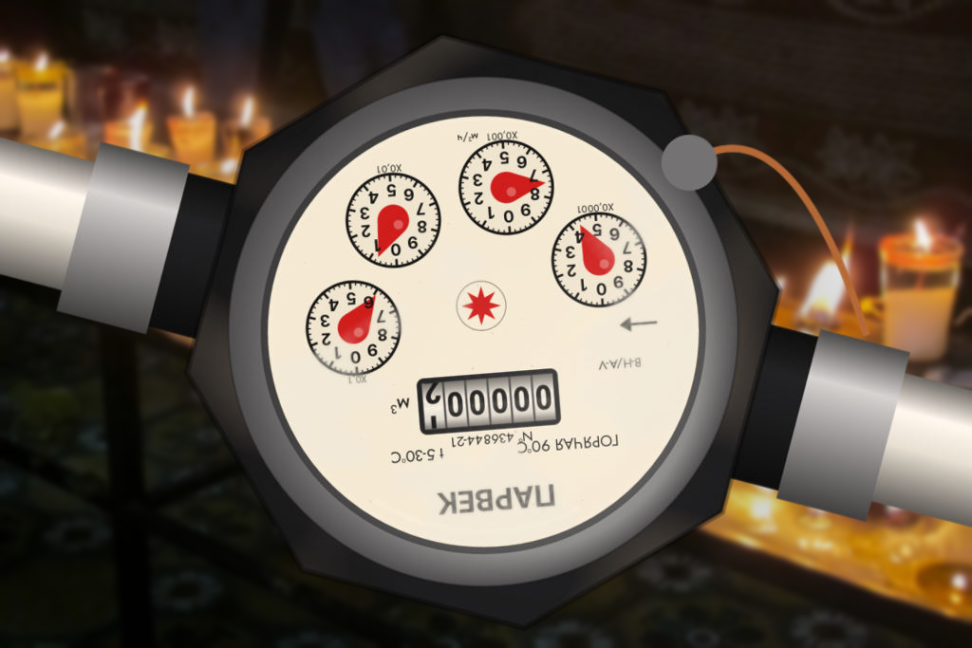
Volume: {"value": 1.6074, "unit": "m³"}
